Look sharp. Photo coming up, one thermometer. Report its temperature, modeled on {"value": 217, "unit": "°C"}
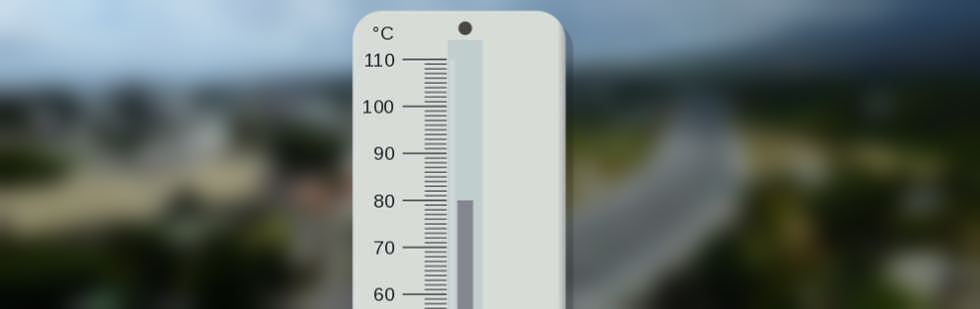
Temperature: {"value": 80, "unit": "°C"}
